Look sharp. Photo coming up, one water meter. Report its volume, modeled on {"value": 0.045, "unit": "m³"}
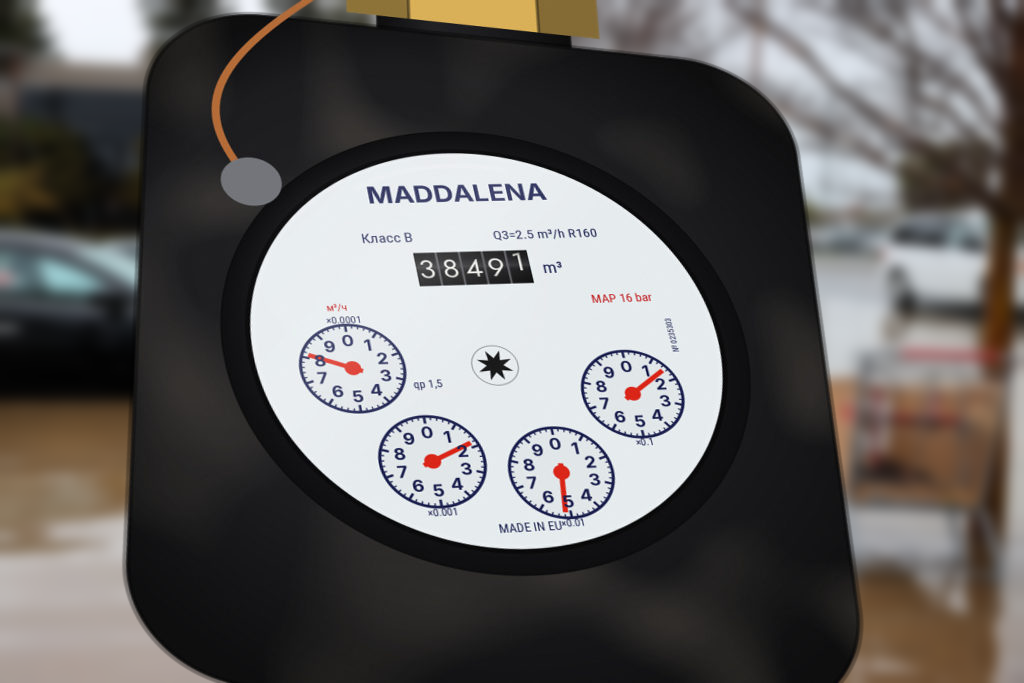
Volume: {"value": 38491.1518, "unit": "m³"}
